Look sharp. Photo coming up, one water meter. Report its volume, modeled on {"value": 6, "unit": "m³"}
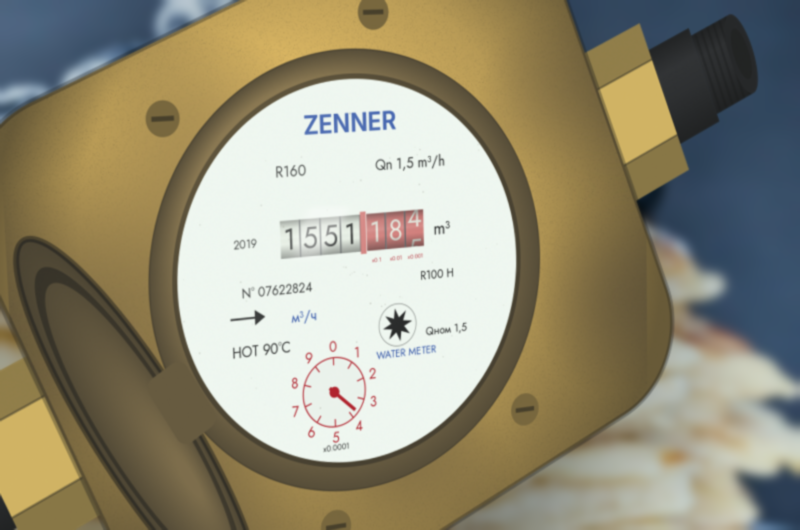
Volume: {"value": 1551.1843, "unit": "m³"}
